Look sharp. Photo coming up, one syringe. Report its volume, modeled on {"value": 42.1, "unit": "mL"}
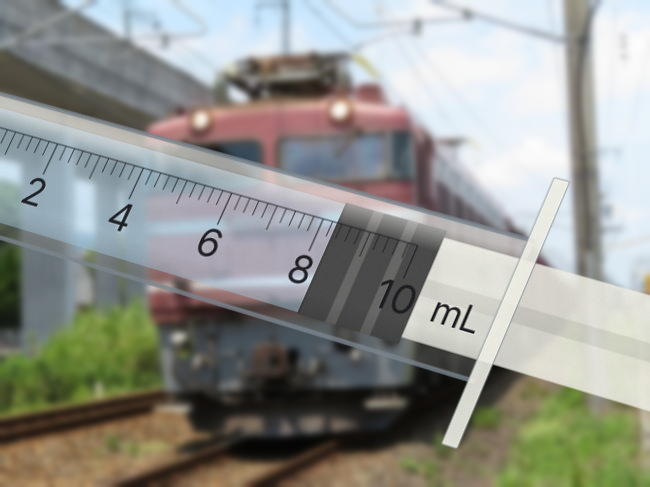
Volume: {"value": 8.3, "unit": "mL"}
